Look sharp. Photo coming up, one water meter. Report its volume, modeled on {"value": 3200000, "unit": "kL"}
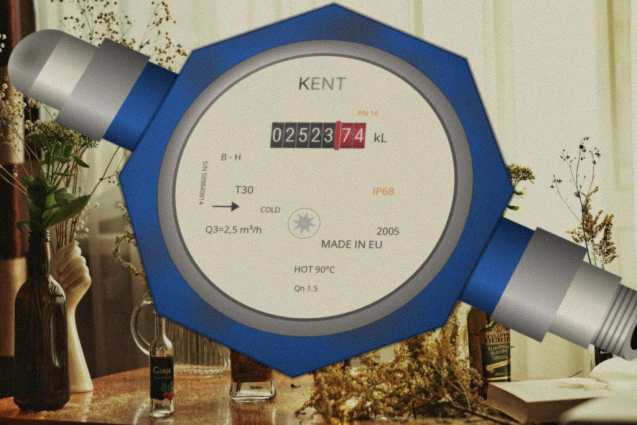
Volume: {"value": 2523.74, "unit": "kL"}
